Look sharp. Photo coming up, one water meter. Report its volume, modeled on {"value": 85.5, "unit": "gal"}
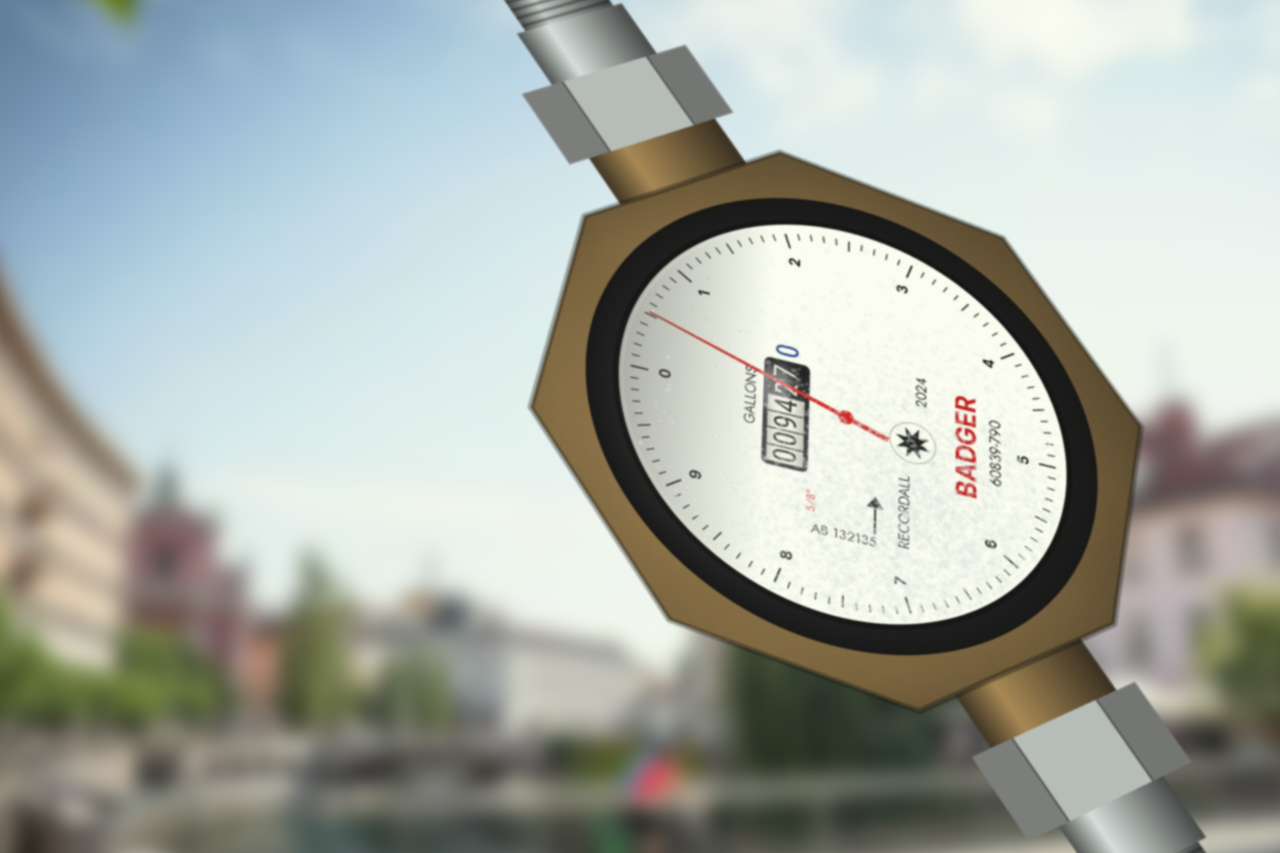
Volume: {"value": 94270.5, "unit": "gal"}
